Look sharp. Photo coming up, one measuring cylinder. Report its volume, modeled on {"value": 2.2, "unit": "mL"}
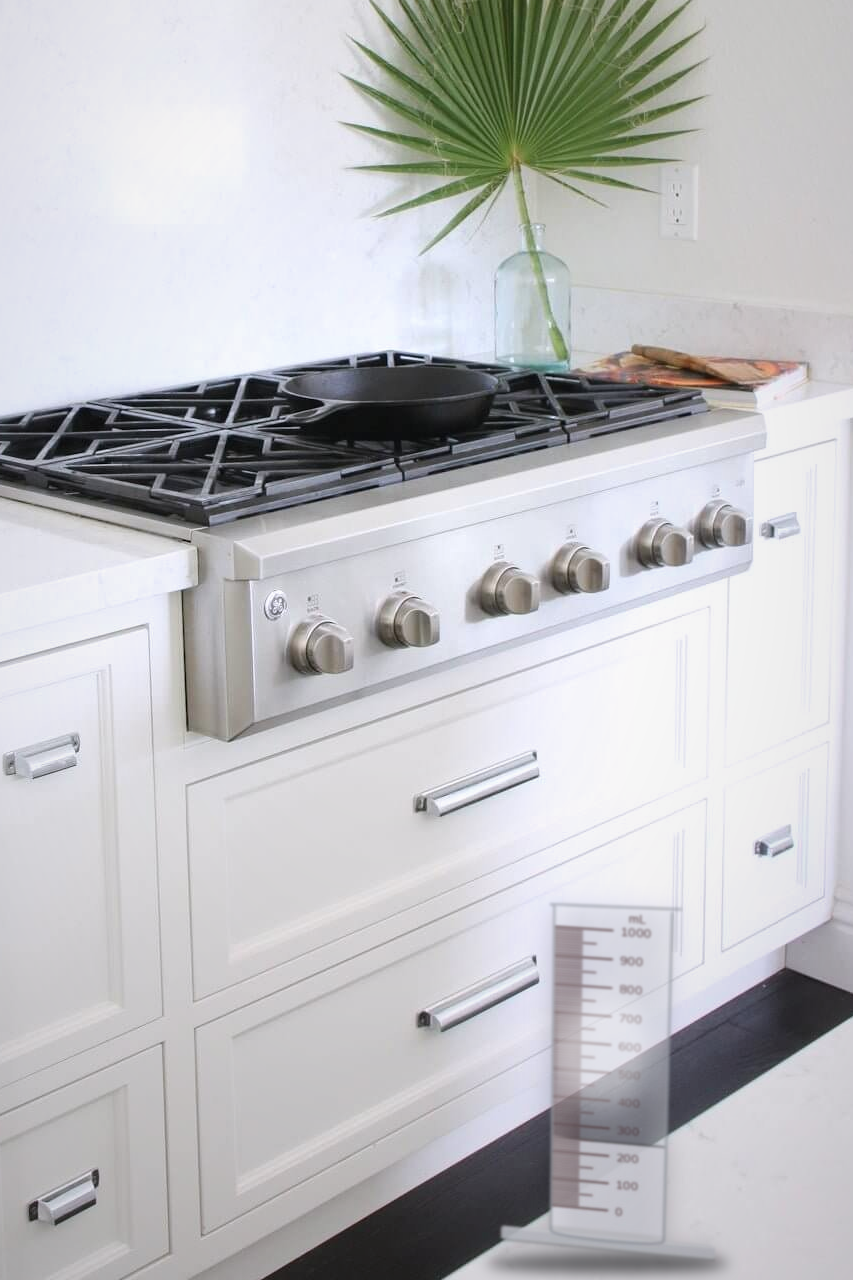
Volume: {"value": 250, "unit": "mL"}
